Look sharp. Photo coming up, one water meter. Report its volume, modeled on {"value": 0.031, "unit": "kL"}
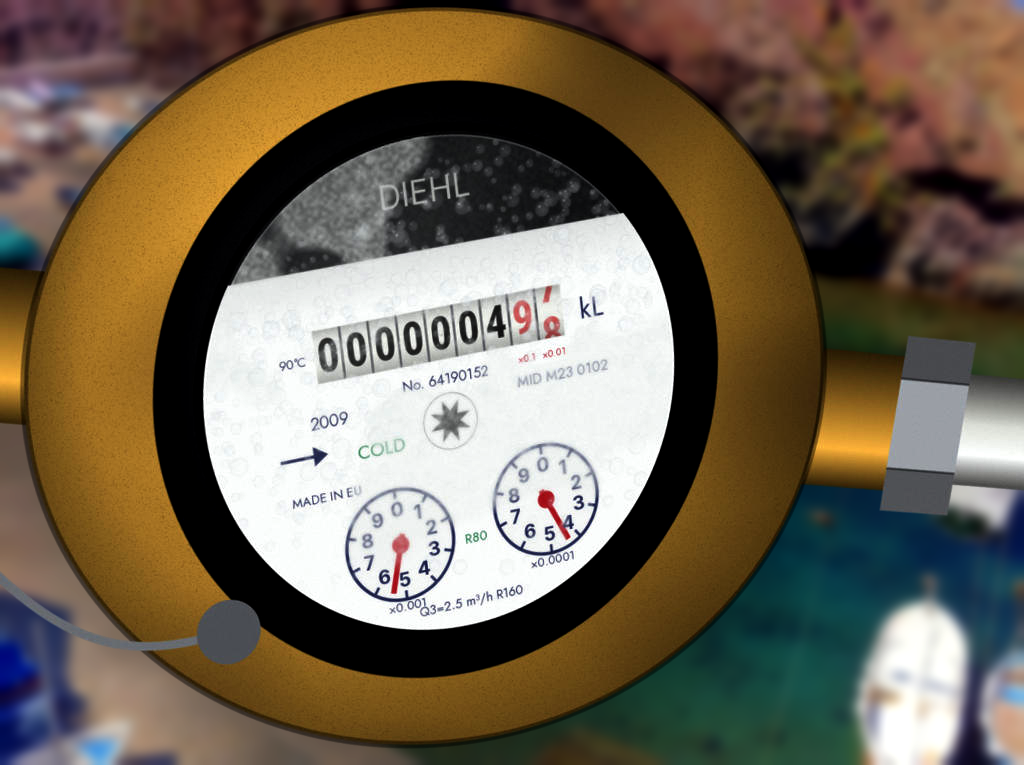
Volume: {"value": 4.9754, "unit": "kL"}
